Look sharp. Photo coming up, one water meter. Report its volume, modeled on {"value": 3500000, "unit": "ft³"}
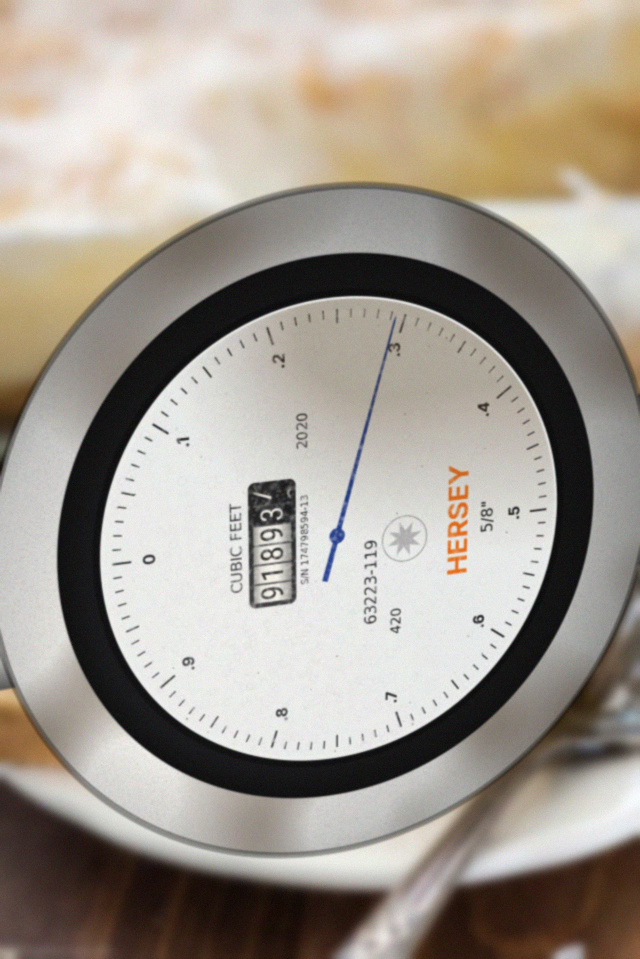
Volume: {"value": 918937.29, "unit": "ft³"}
